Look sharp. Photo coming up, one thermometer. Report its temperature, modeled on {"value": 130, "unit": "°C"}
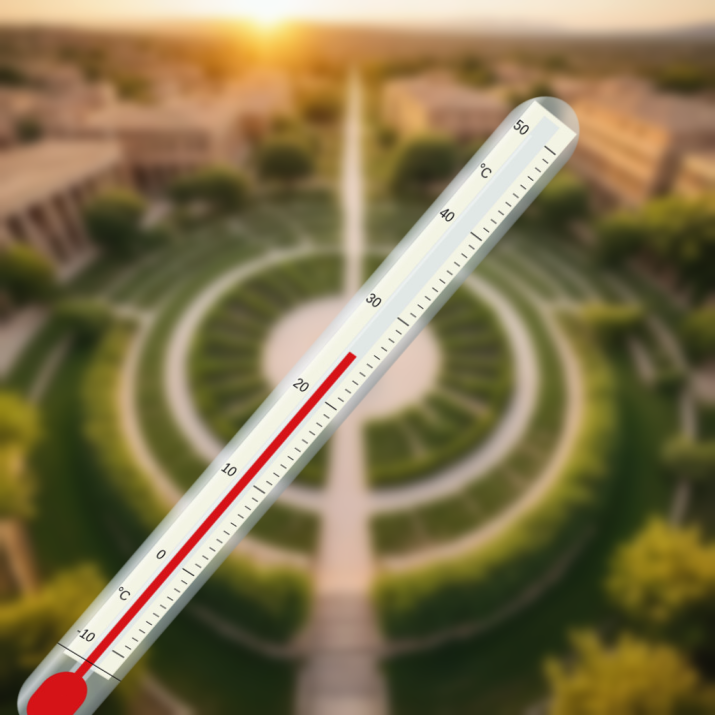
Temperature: {"value": 25, "unit": "°C"}
